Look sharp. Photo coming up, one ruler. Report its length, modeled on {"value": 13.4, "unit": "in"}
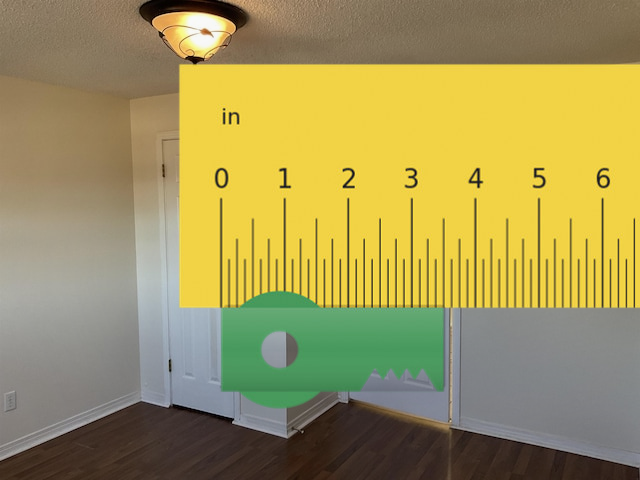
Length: {"value": 3.5, "unit": "in"}
